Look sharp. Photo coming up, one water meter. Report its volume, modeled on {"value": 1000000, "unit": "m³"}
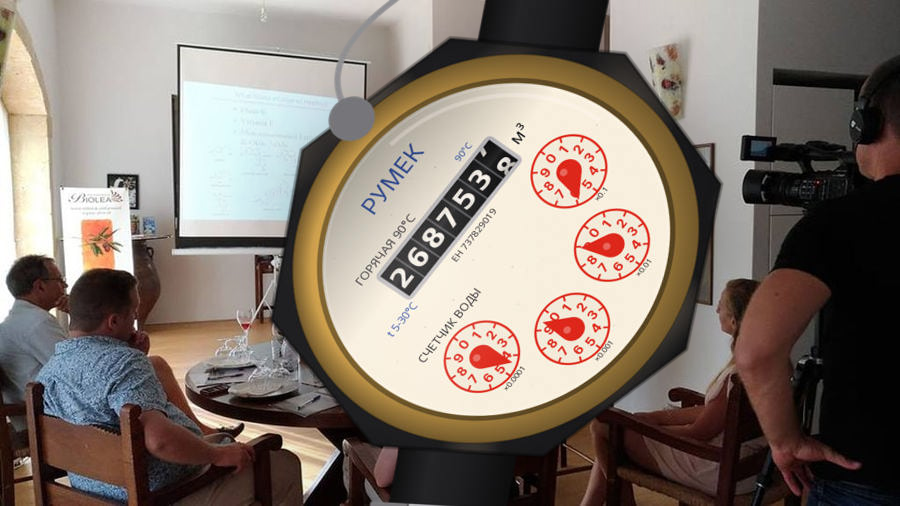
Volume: {"value": 2687537.5894, "unit": "m³"}
